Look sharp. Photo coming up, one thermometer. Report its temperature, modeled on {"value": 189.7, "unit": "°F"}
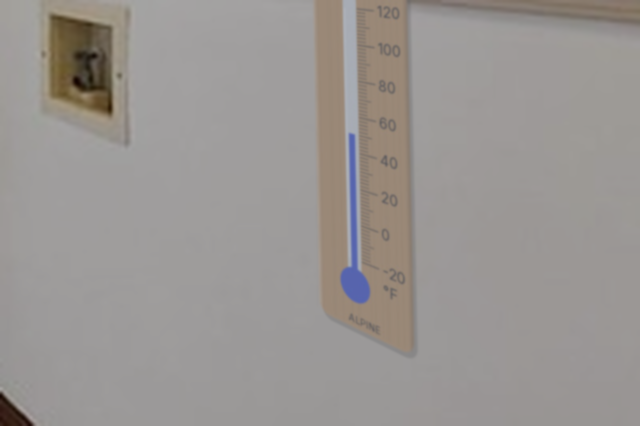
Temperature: {"value": 50, "unit": "°F"}
